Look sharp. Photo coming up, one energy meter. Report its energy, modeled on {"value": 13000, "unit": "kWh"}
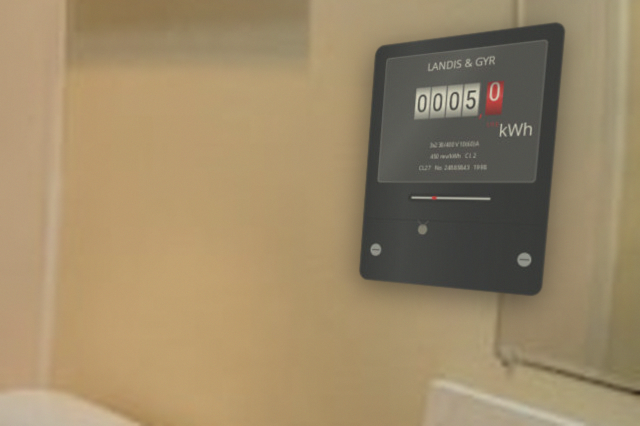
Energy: {"value": 5.0, "unit": "kWh"}
